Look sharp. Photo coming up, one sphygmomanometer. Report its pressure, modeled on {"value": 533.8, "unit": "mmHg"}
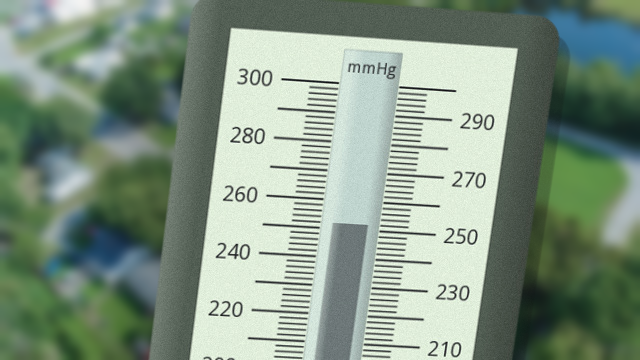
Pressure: {"value": 252, "unit": "mmHg"}
